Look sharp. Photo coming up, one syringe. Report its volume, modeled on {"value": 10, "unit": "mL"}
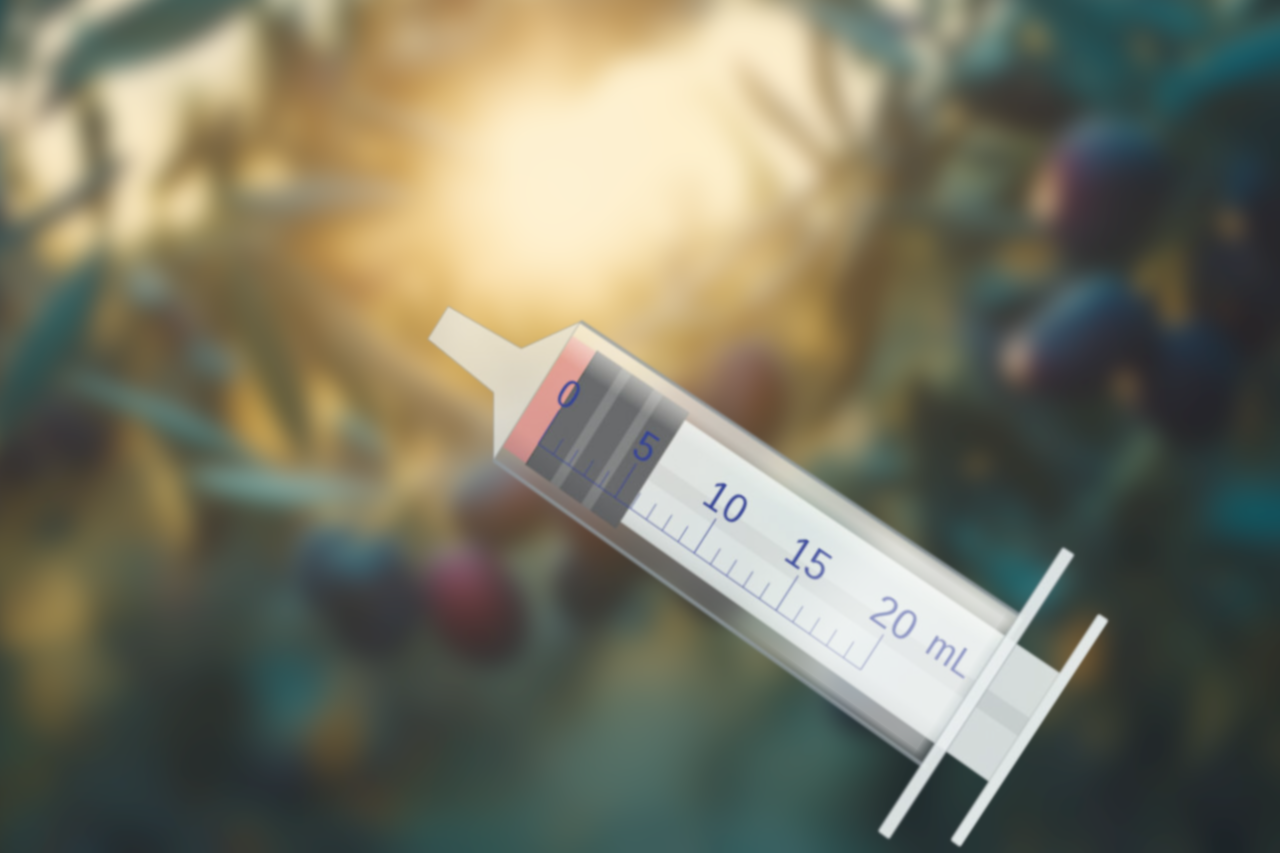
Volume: {"value": 0, "unit": "mL"}
